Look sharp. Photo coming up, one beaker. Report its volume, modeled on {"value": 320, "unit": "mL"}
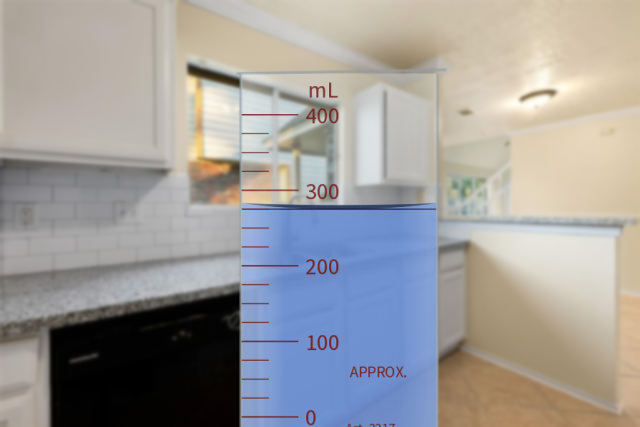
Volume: {"value": 275, "unit": "mL"}
